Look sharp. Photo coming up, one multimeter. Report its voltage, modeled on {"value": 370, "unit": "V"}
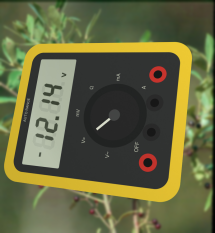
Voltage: {"value": -12.14, "unit": "V"}
